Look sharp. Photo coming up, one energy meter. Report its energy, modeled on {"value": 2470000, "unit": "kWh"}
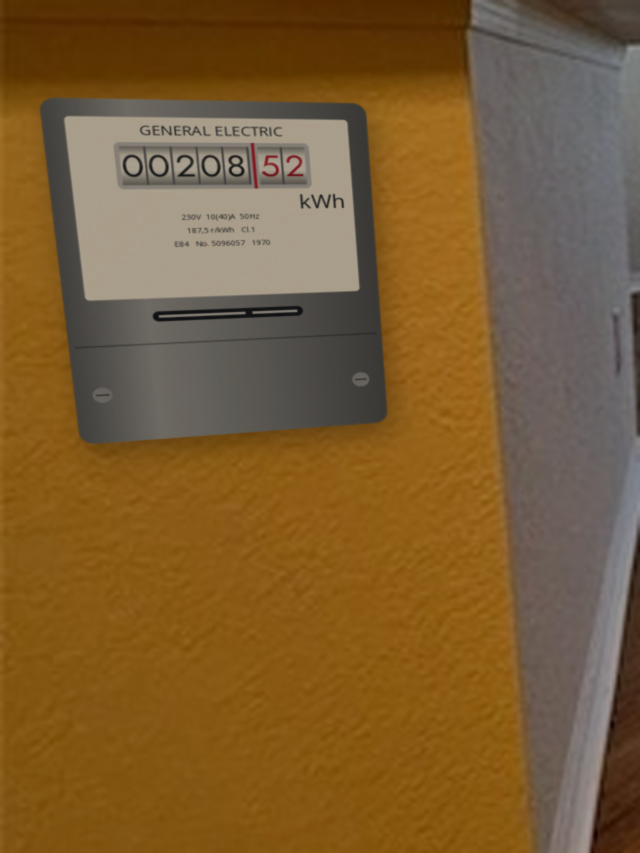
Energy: {"value": 208.52, "unit": "kWh"}
